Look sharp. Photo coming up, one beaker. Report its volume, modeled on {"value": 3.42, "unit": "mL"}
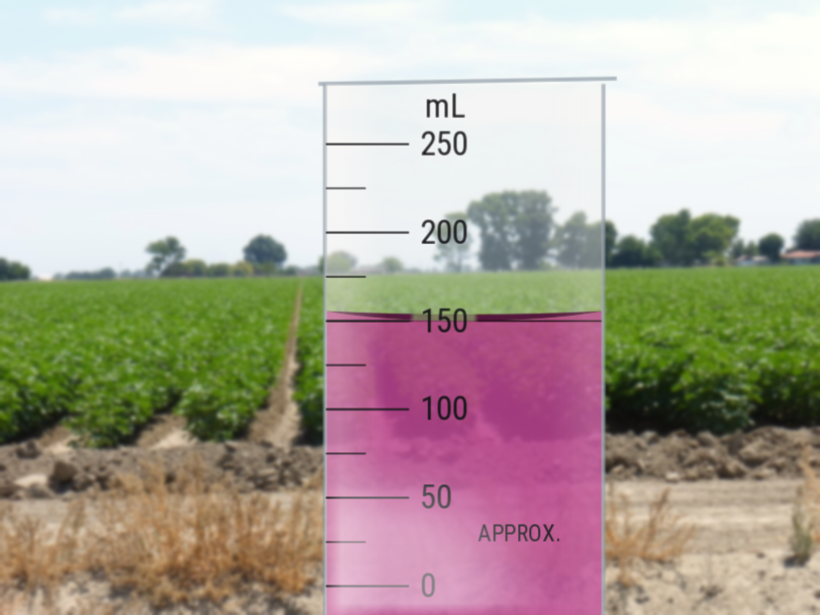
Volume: {"value": 150, "unit": "mL"}
